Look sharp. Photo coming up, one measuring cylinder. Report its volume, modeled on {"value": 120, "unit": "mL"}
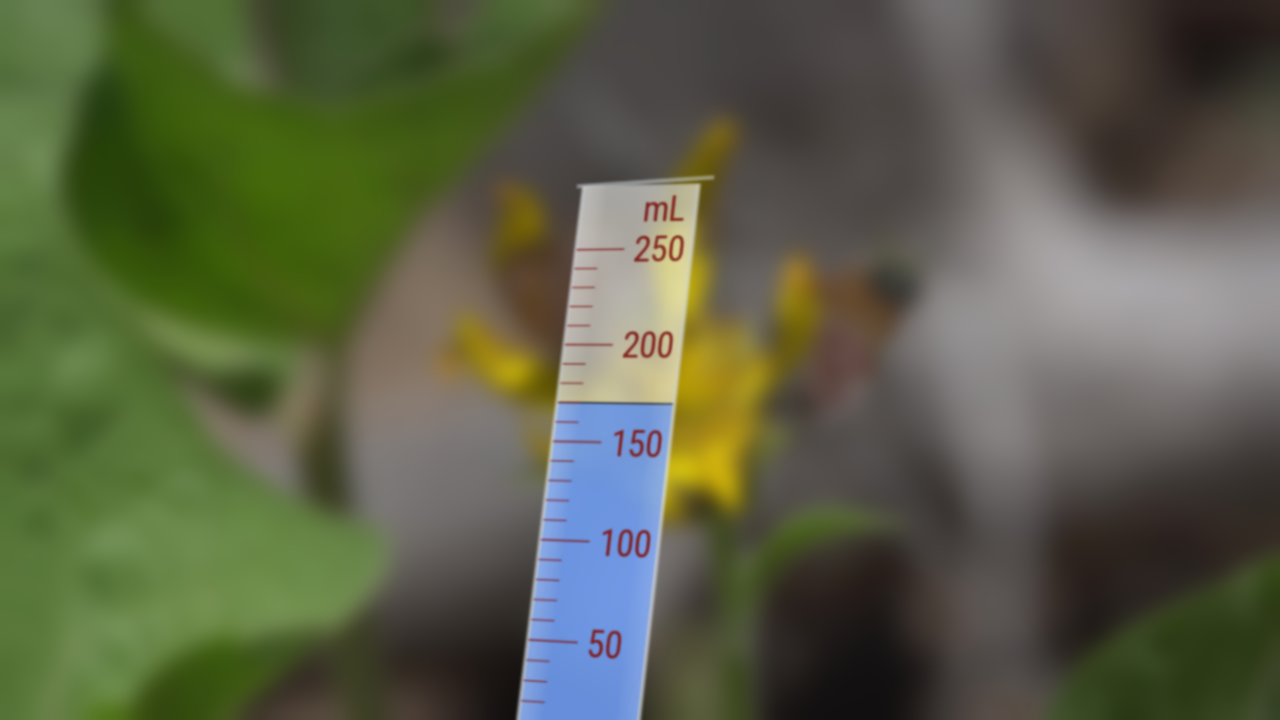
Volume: {"value": 170, "unit": "mL"}
